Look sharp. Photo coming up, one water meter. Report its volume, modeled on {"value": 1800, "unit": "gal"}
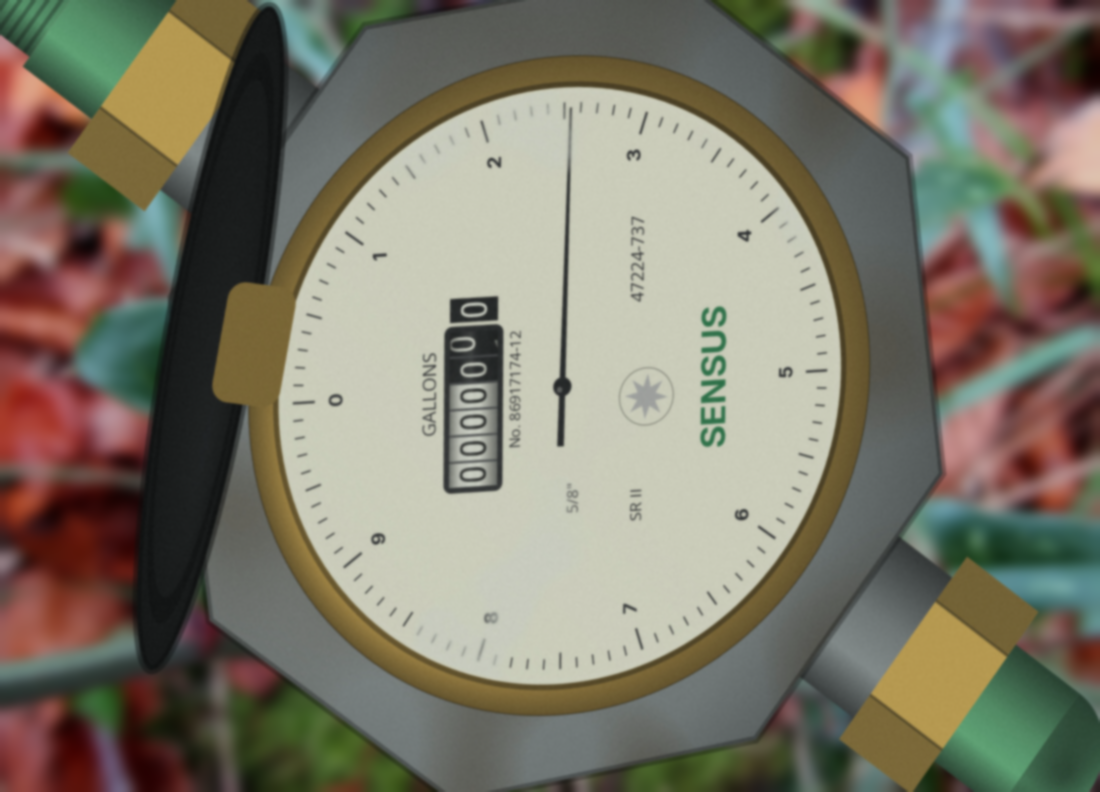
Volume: {"value": 2.5, "unit": "gal"}
